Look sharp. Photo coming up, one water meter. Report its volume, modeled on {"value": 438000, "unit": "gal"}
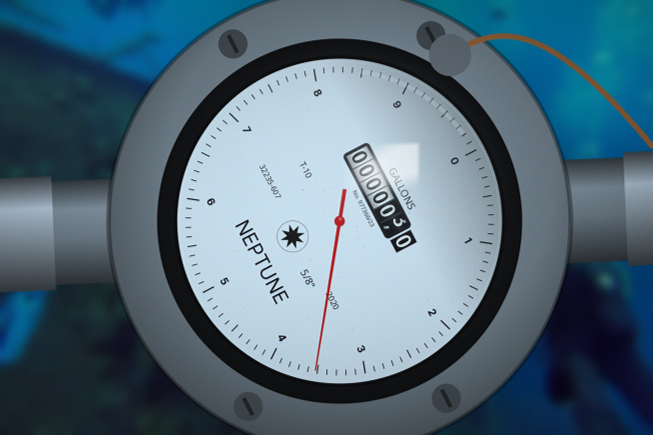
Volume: {"value": 33.5, "unit": "gal"}
